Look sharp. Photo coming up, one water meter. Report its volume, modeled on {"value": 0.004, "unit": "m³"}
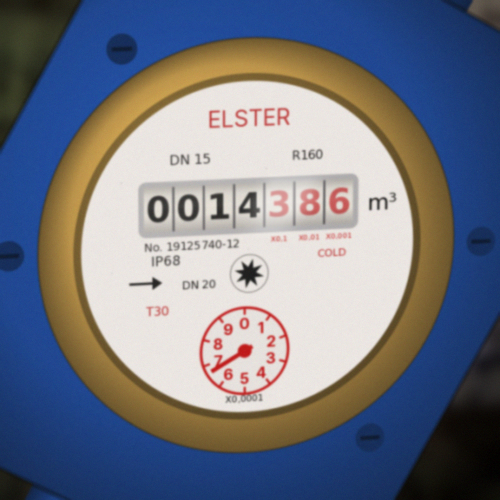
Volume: {"value": 14.3866, "unit": "m³"}
